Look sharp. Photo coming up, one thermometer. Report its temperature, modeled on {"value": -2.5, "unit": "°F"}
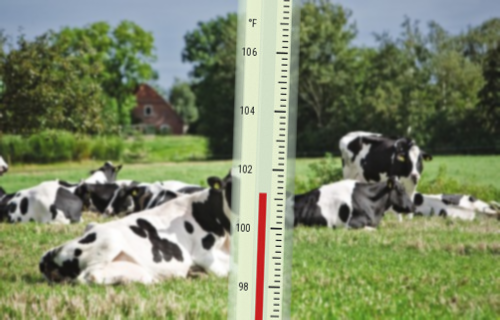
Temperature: {"value": 101.2, "unit": "°F"}
